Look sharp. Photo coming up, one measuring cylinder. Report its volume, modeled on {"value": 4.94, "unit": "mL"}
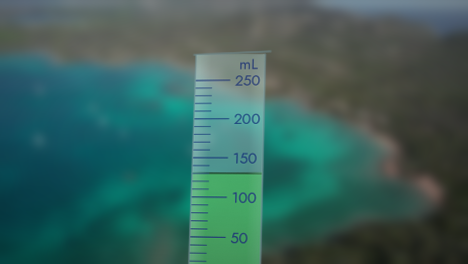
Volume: {"value": 130, "unit": "mL"}
